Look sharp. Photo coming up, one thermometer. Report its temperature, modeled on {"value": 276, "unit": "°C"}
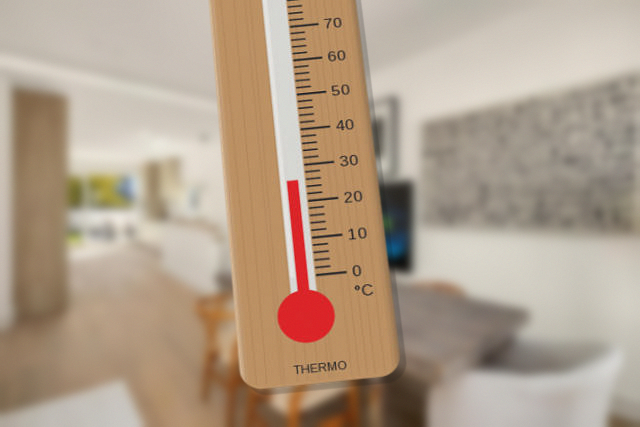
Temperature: {"value": 26, "unit": "°C"}
